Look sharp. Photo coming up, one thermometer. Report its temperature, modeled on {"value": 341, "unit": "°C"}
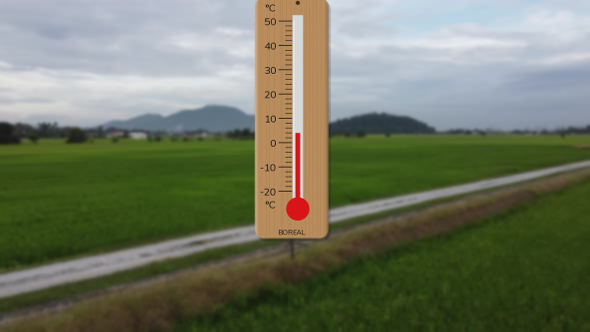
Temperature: {"value": 4, "unit": "°C"}
